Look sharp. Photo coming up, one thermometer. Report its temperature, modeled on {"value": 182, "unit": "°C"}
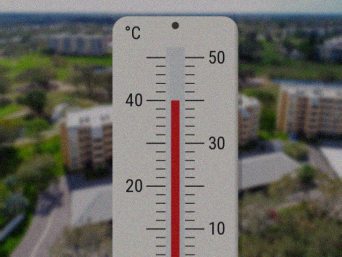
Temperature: {"value": 40, "unit": "°C"}
